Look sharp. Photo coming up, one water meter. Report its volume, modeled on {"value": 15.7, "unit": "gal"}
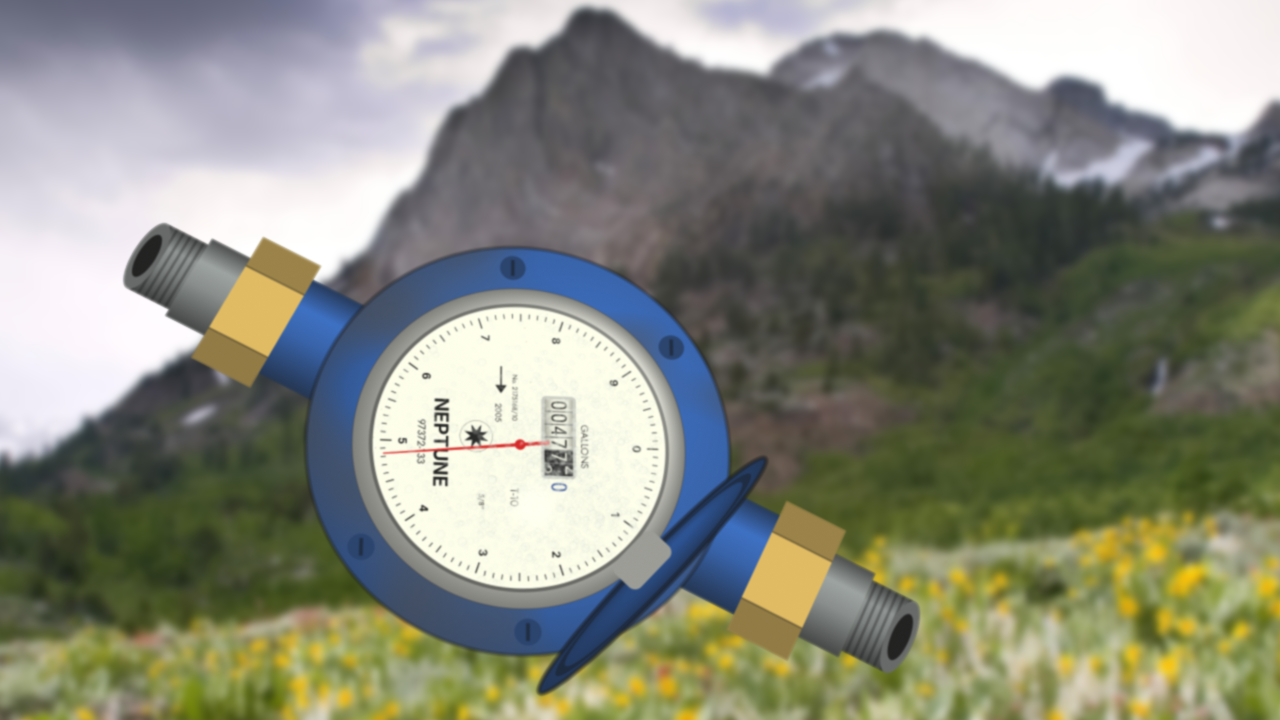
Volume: {"value": 47724.8, "unit": "gal"}
